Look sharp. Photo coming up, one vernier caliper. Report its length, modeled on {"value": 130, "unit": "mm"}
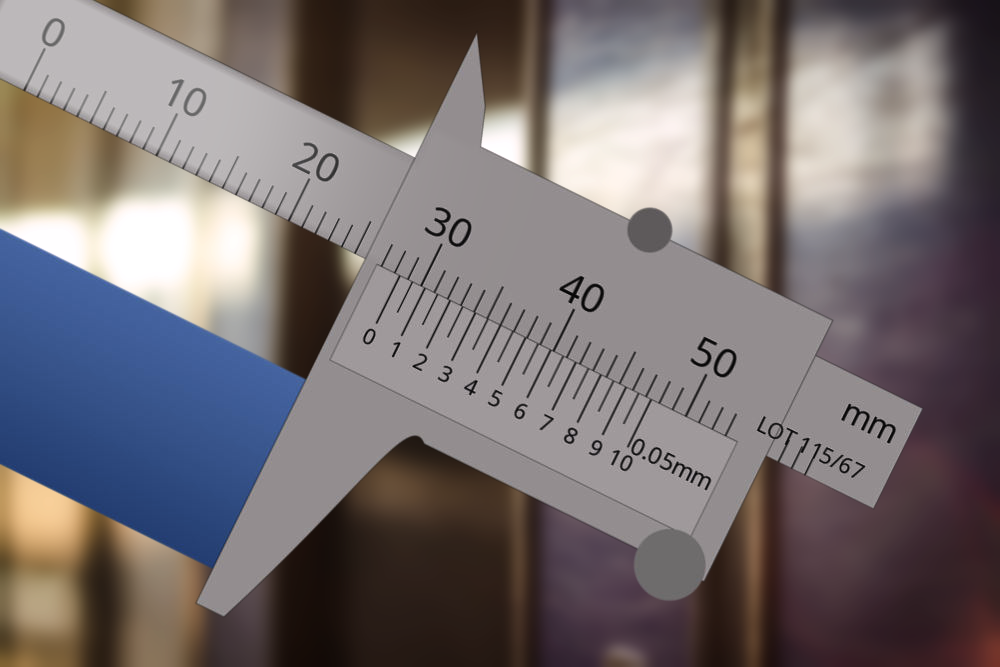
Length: {"value": 28.4, "unit": "mm"}
